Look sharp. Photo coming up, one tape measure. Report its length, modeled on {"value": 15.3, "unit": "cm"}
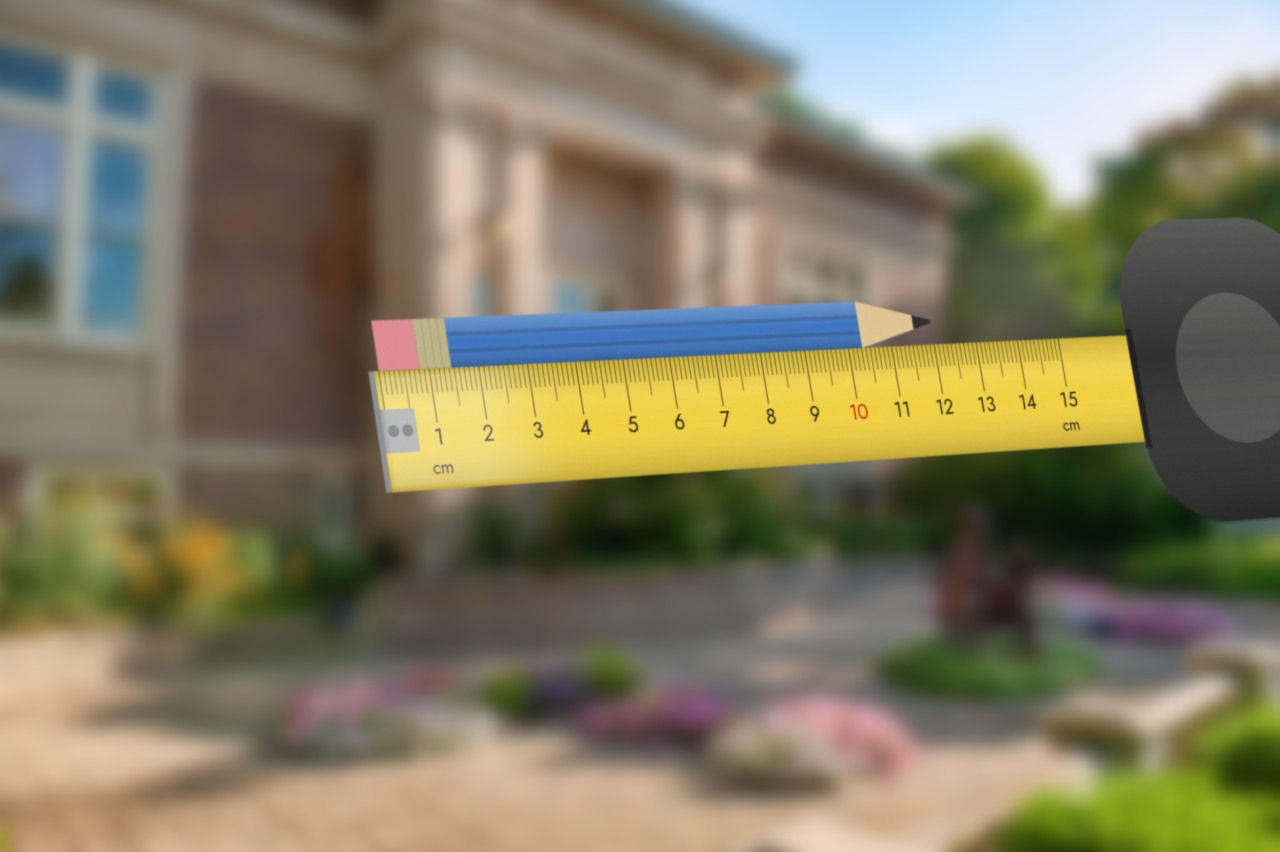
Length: {"value": 12, "unit": "cm"}
